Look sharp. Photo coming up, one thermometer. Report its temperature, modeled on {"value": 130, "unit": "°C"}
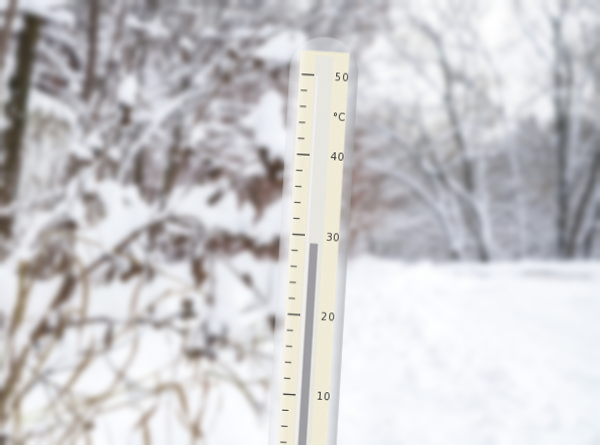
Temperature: {"value": 29, "unit": "°C"}
